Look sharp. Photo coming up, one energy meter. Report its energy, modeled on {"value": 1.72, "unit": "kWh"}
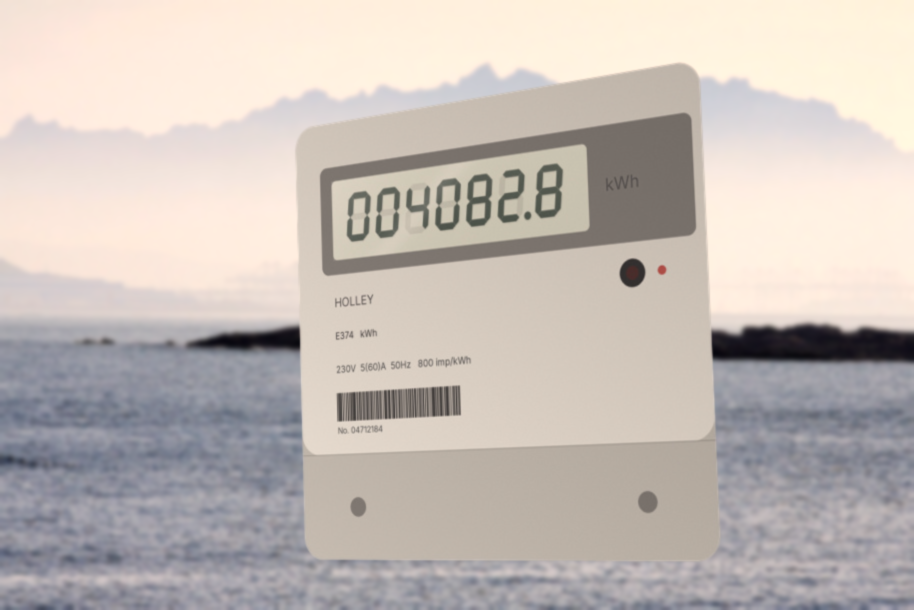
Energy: {"value": 4082.8, "unit": "kWh"}
